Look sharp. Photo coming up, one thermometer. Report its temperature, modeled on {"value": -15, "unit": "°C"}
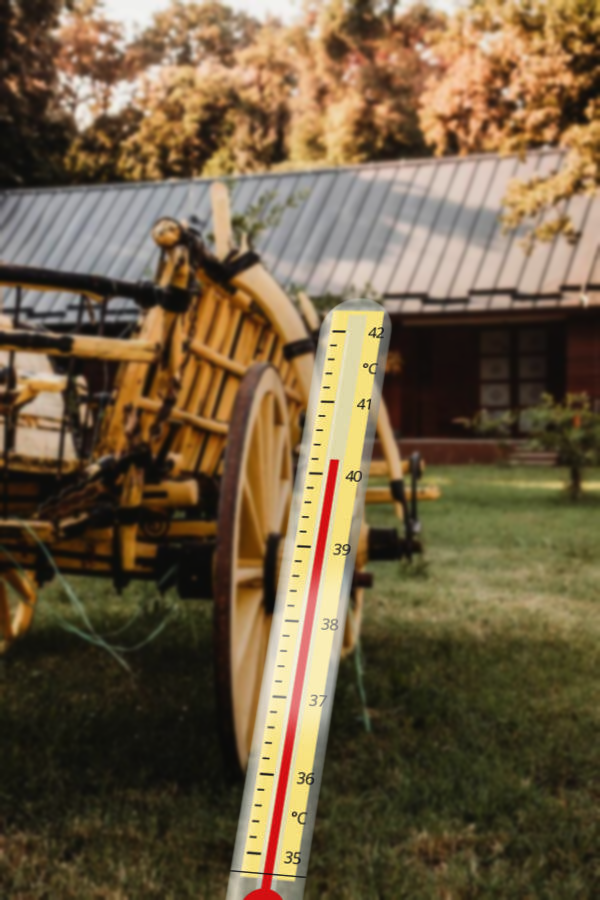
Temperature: {"value": 40.2, "unit": "°C"}
